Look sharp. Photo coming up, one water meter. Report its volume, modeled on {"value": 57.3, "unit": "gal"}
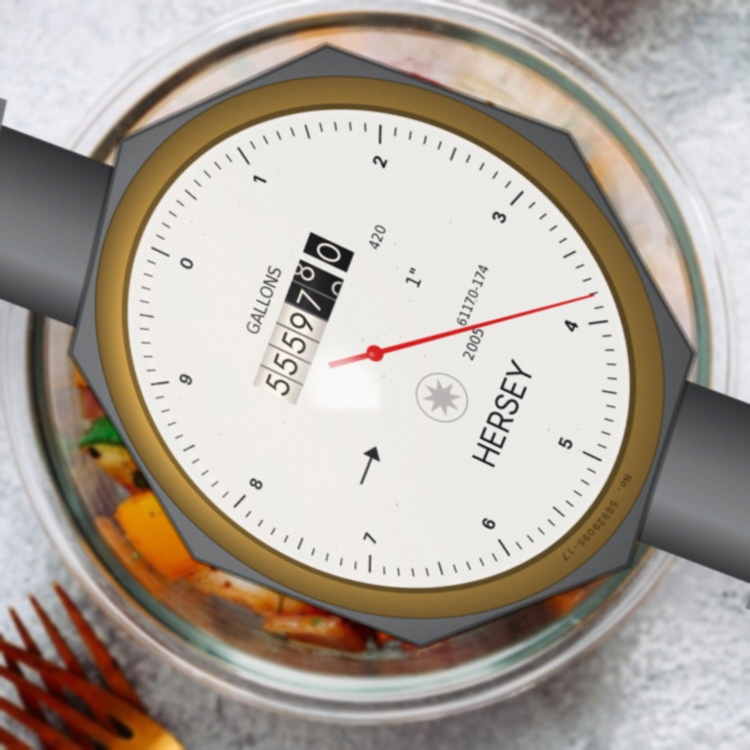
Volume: {"value": 5559783.8, "unit": "gal"}
